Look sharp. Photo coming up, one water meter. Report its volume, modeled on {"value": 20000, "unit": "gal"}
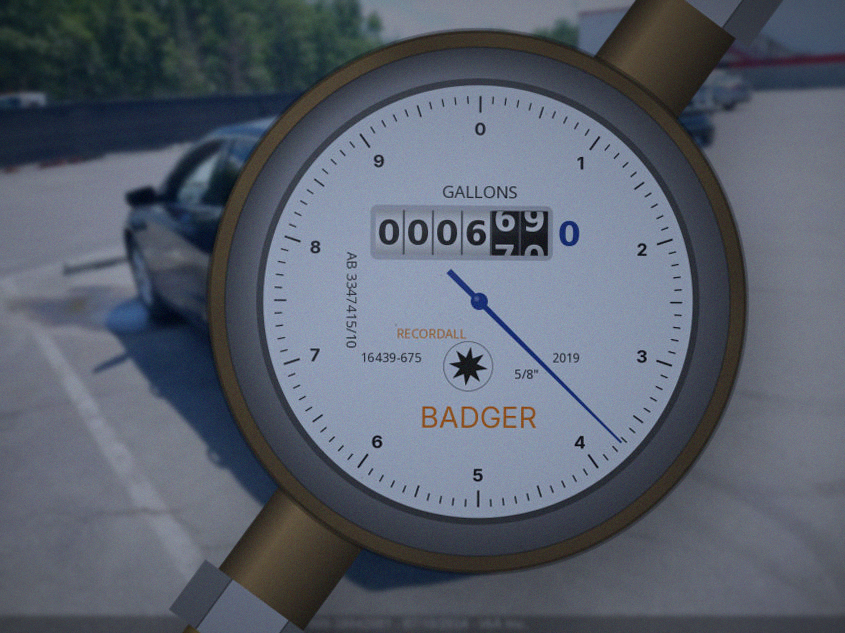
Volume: {"value": 6693.7, "unit": "gal"}
